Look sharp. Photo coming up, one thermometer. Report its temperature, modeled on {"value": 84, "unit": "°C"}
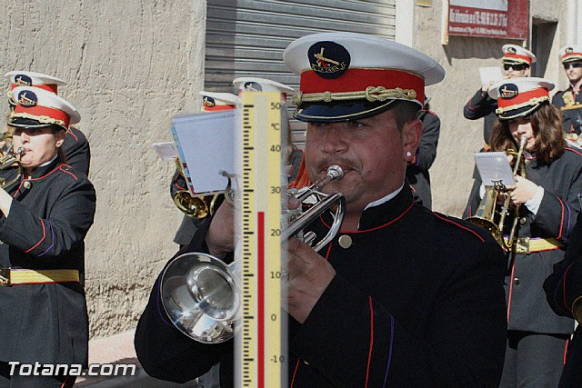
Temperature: {"value": 25, "unit": "°C"}
